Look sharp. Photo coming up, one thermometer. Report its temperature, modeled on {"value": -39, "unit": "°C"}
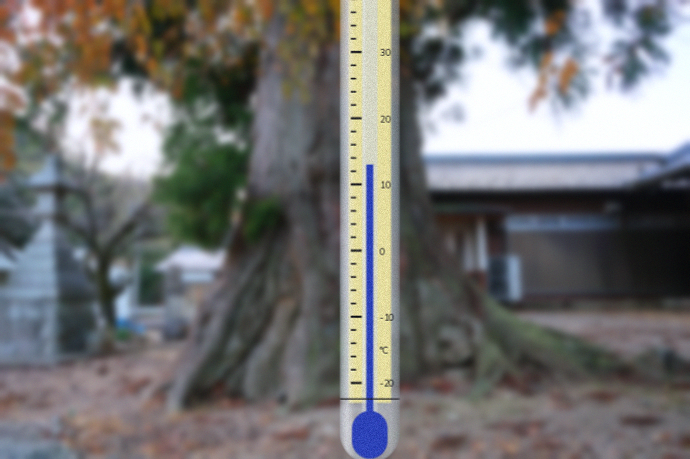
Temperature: {"value": 13, "unit": "°C"}
